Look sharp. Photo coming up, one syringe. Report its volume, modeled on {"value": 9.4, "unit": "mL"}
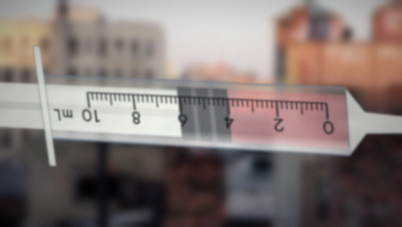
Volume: {"value": 4, "unit": "mL"}
